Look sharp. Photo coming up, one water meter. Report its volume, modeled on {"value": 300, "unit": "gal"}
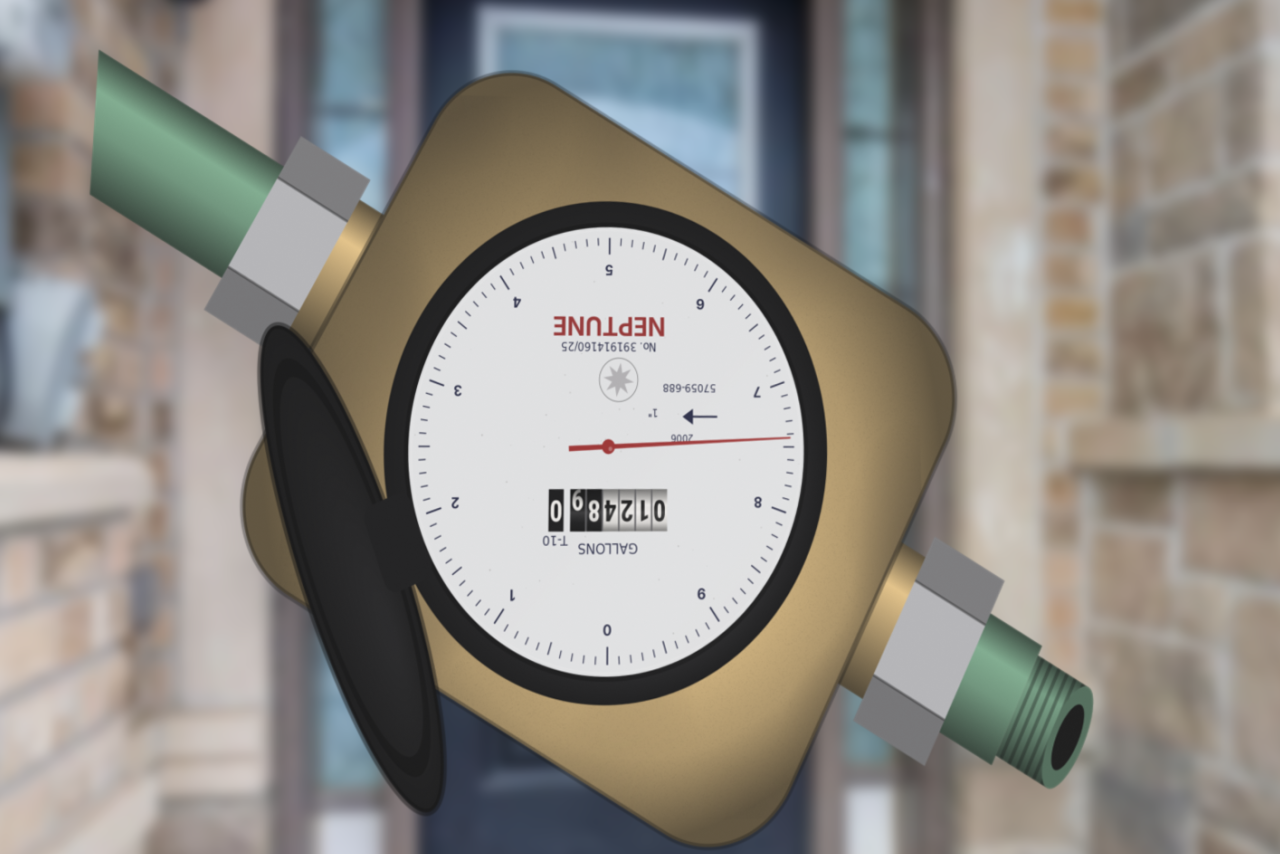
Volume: {"value": 124887.4, "unit": "gal"}
